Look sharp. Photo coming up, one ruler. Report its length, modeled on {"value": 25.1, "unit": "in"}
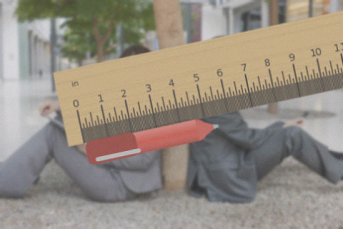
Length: {"value": 5.5, "unit": "in"}
